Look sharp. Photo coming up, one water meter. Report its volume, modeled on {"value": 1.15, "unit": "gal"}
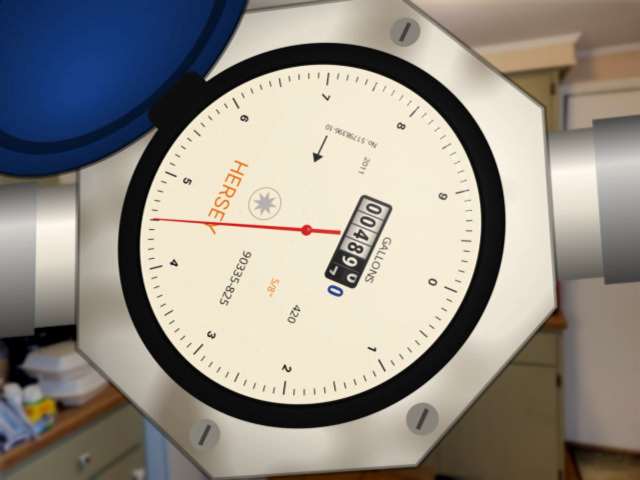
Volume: {"value": 48964.5, "unit": "gal"}
